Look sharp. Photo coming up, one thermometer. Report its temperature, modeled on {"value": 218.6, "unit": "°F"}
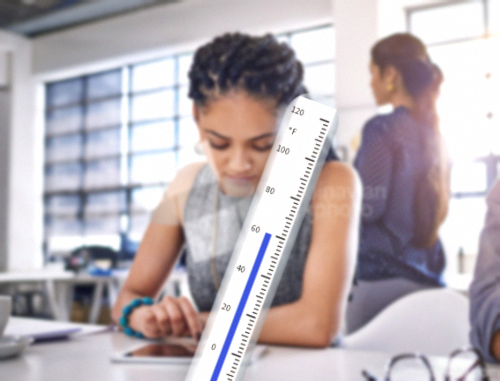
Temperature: {"value": 60, "unit": "°F"}
